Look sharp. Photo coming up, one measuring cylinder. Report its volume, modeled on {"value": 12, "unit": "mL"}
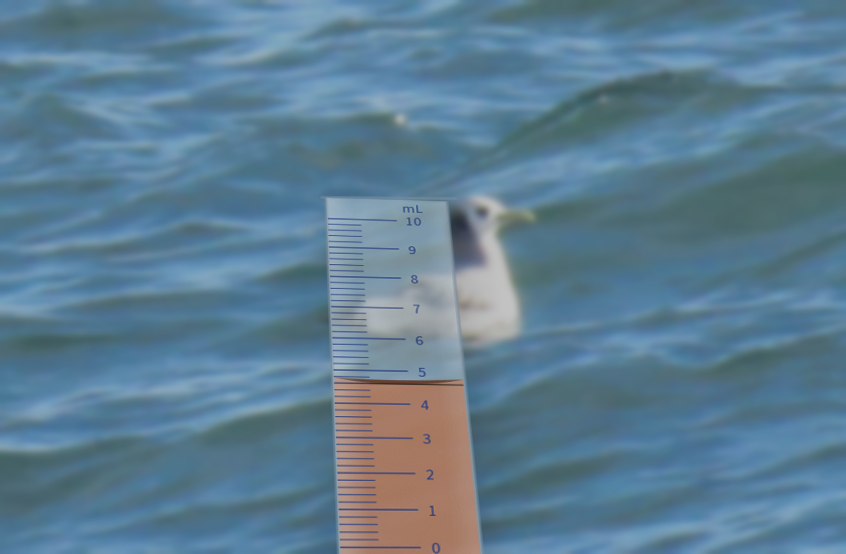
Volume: {"value": 4.6, "unit": "mL"}
